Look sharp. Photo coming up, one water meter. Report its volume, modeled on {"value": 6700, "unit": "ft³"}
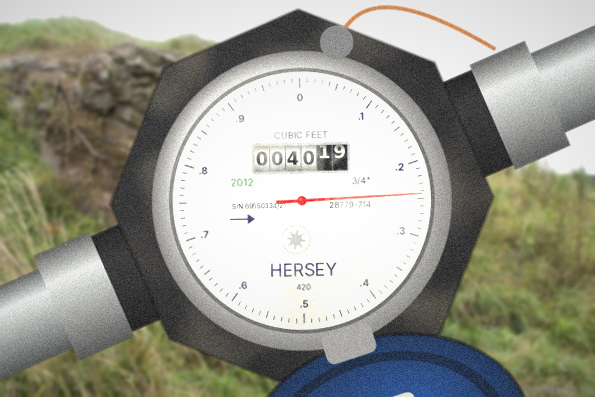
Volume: {"value": 4019.24, "unit": "ft³"}
